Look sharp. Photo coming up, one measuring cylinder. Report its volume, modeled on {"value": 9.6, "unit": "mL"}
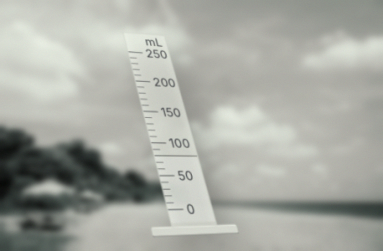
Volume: {"value": 80, "unit": "mL"}
